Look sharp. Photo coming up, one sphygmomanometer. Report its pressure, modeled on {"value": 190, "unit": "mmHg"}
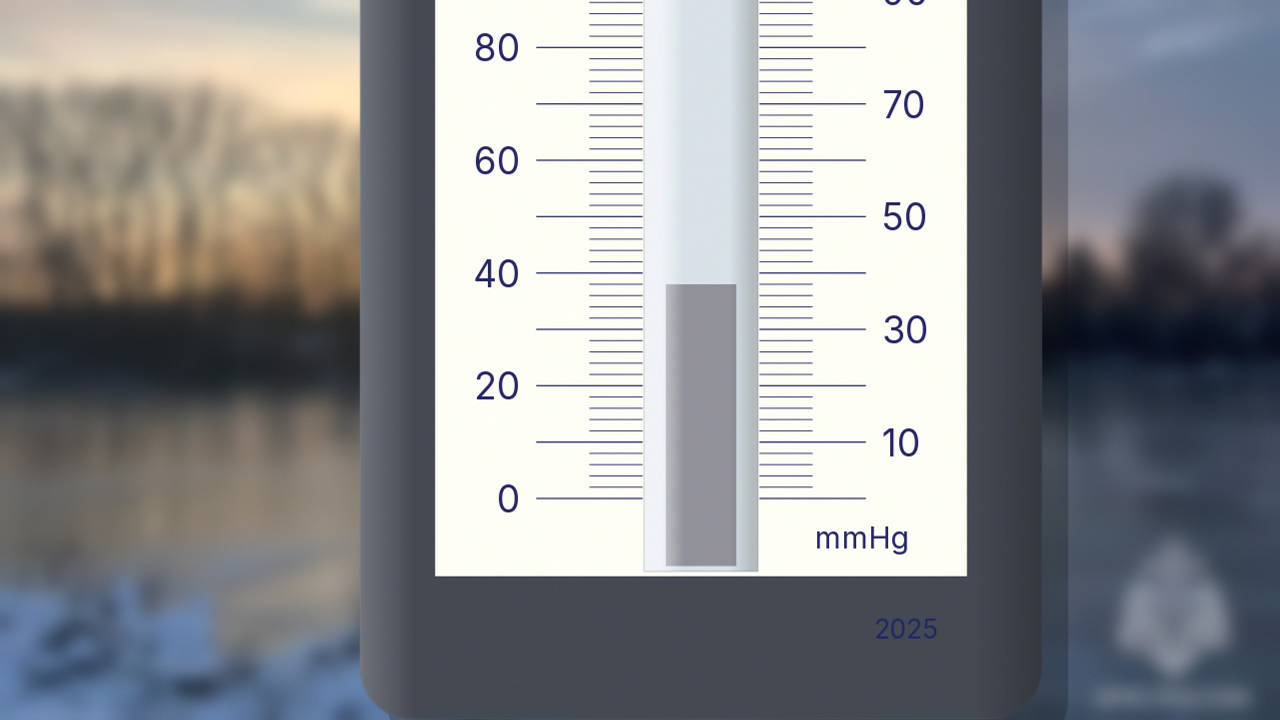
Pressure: {"value": 38, "unit": "mmHg"}
